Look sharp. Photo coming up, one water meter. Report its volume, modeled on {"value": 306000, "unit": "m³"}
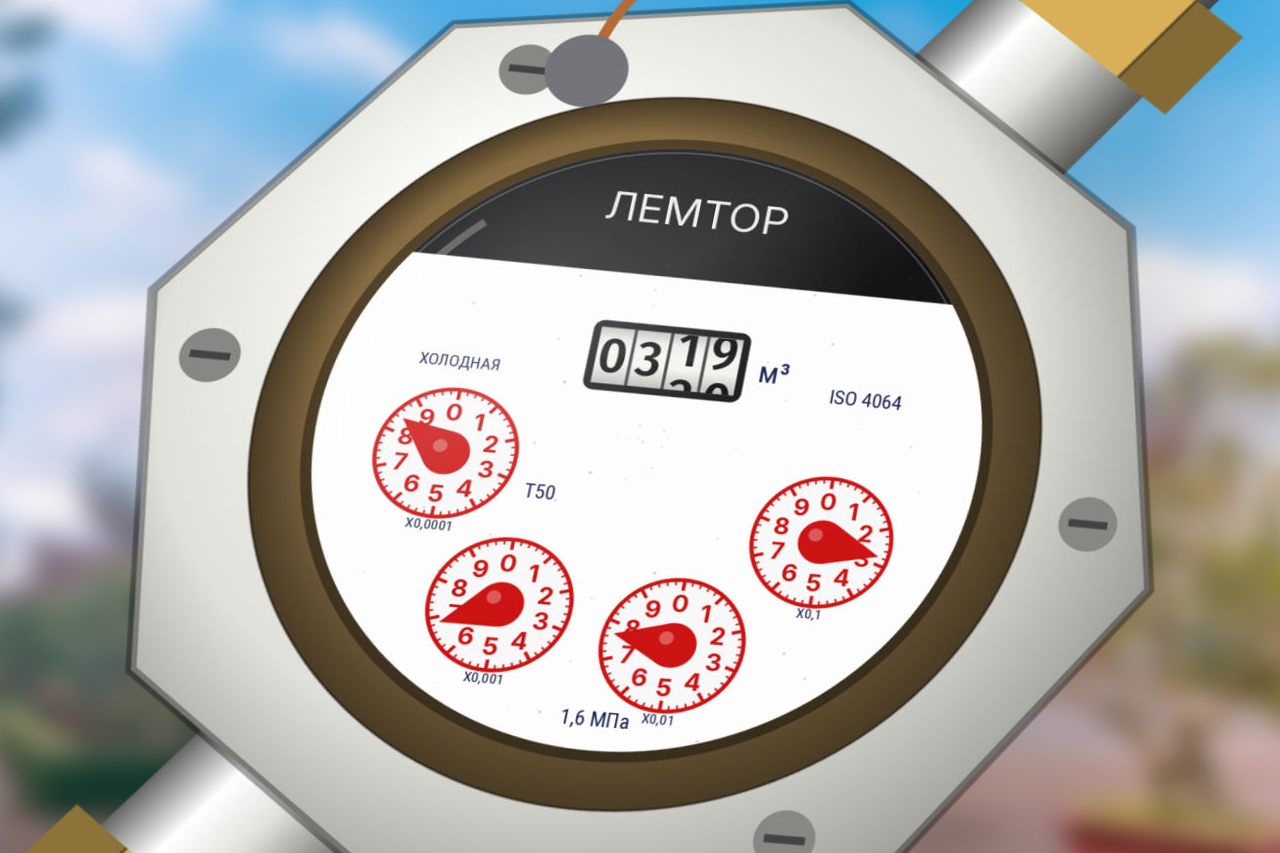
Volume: {"value": 319.2768, "unit": "m³"}
